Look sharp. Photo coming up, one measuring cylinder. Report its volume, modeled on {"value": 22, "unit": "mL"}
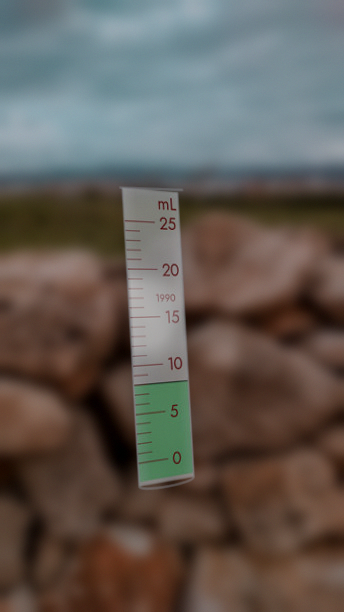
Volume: {"value": 8, "unit": "mL"}
